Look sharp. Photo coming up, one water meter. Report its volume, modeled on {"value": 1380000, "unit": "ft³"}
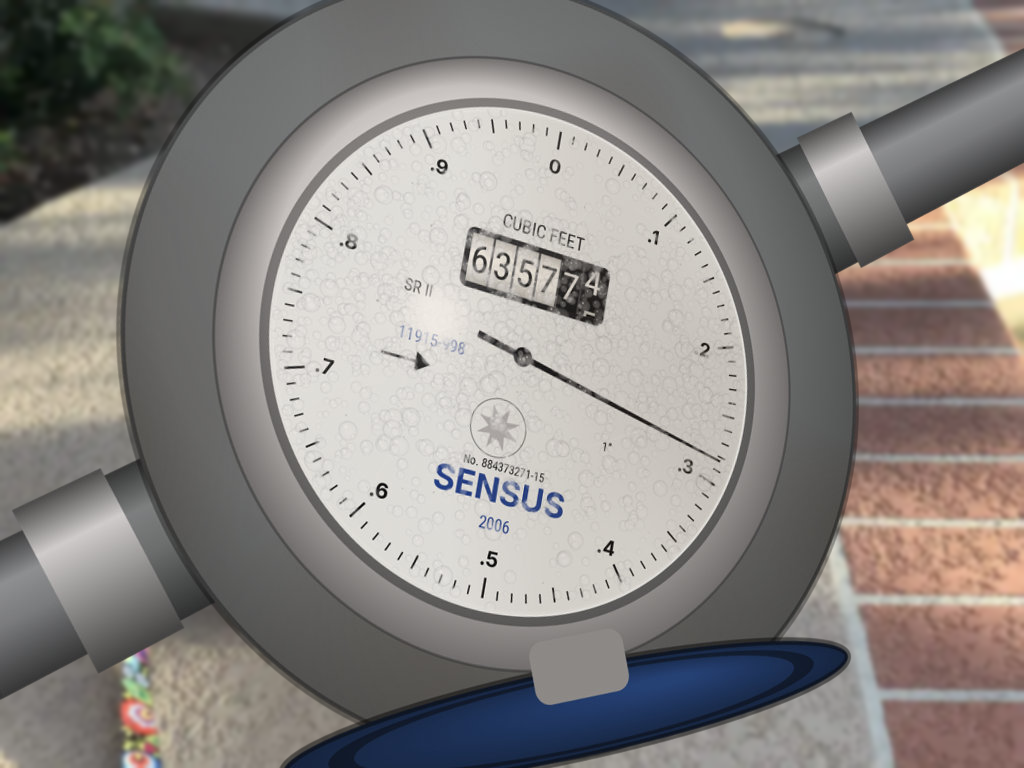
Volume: {"value": 635774.28, "unit": "ft³"}
